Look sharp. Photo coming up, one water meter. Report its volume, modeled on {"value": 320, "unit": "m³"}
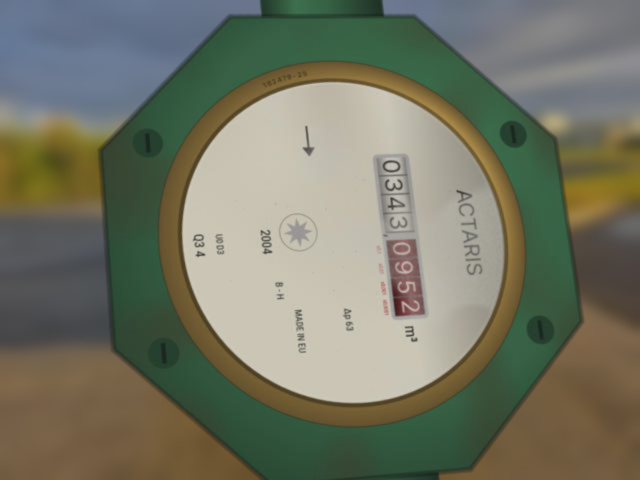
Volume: {"value": 343.0952, "unit": "m³"}
